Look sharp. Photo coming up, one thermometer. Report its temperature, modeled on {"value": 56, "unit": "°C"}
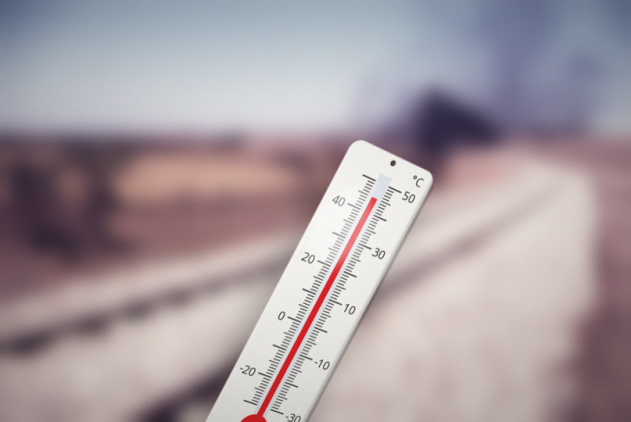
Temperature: {"value": 45, "unit": "°C"}
